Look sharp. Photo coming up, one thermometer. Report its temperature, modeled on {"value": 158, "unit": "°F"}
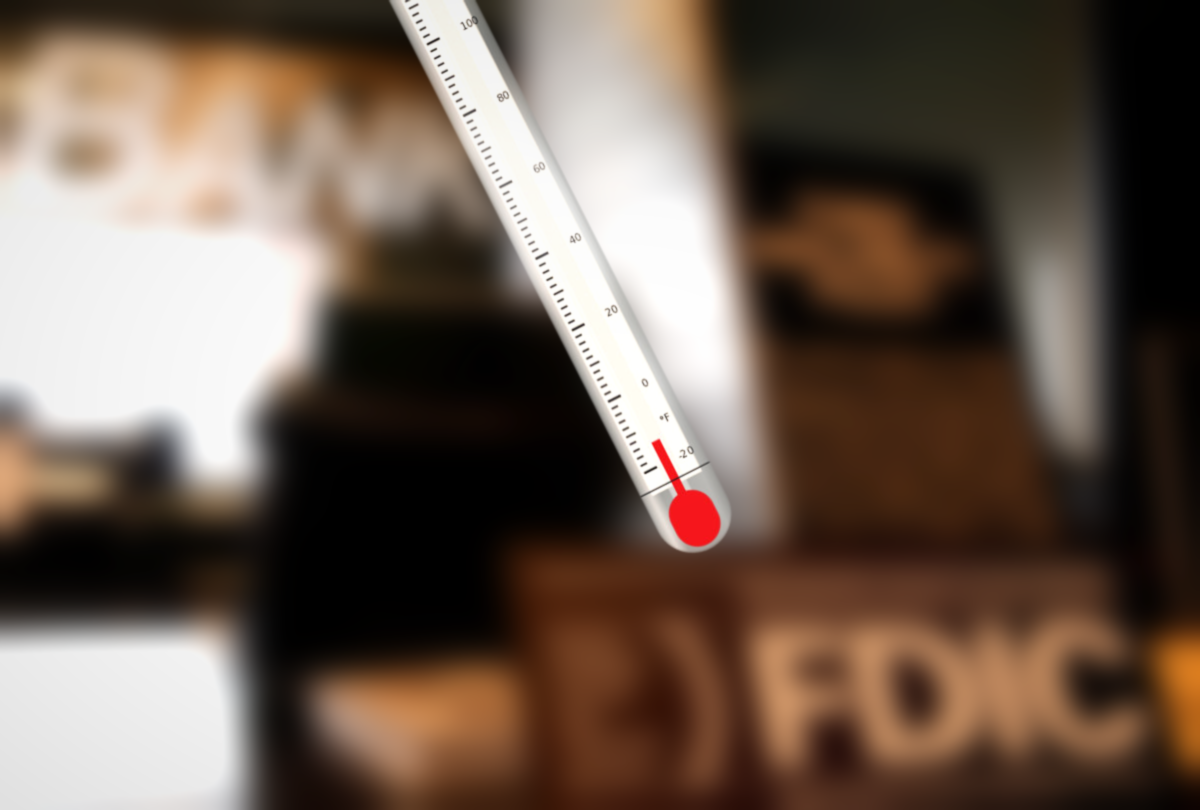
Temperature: {"value": -14, "unit": "°F"}
